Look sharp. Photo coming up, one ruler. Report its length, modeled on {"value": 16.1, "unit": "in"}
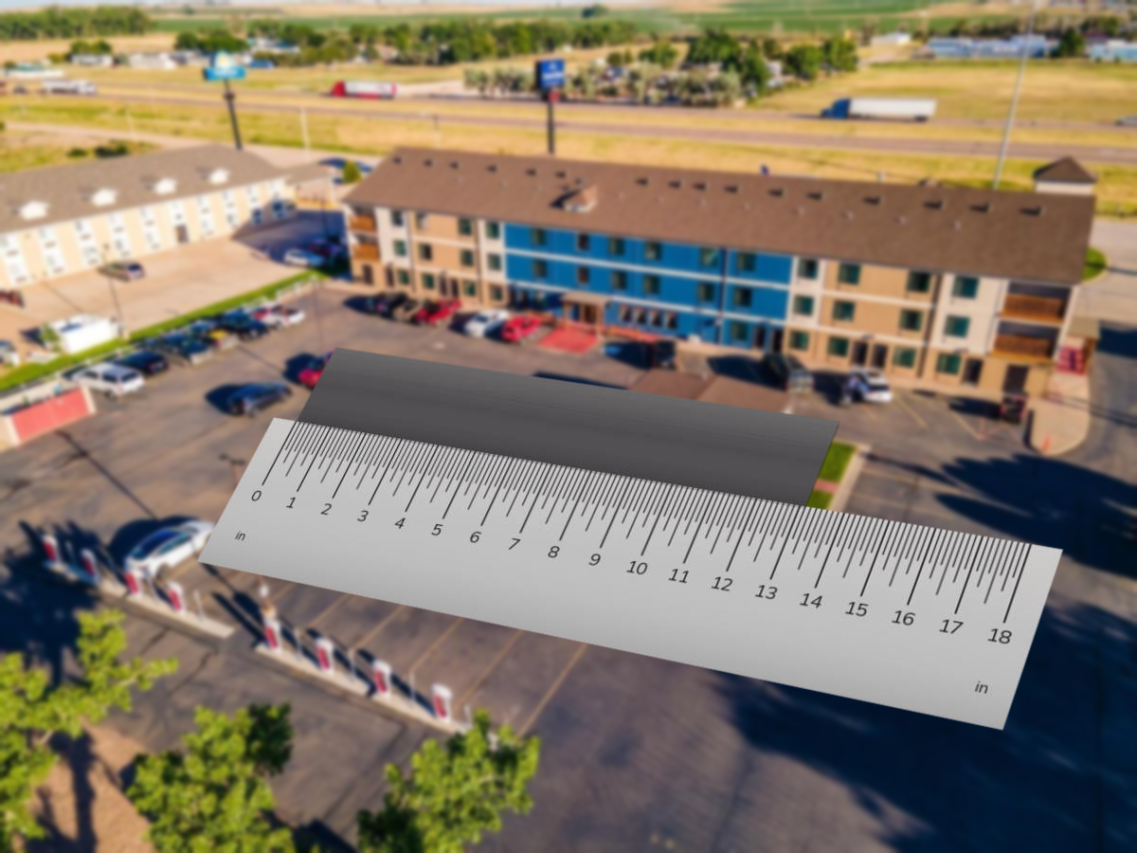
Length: {"value": 13.125, "unit": "in"}
